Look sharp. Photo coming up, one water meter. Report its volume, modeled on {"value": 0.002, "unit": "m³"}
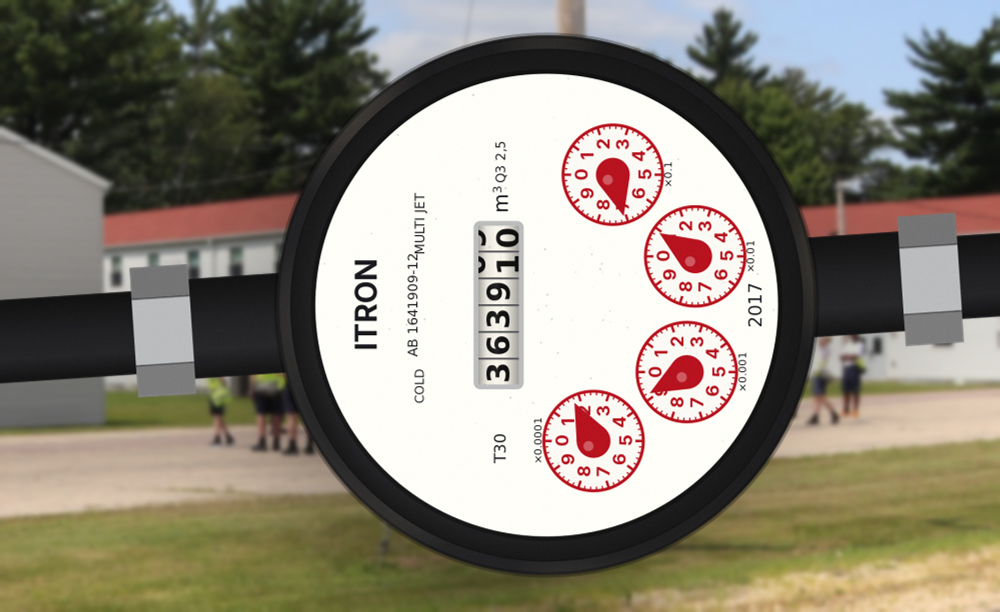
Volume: {"value": 363909.7091, "unit": "m³"}
